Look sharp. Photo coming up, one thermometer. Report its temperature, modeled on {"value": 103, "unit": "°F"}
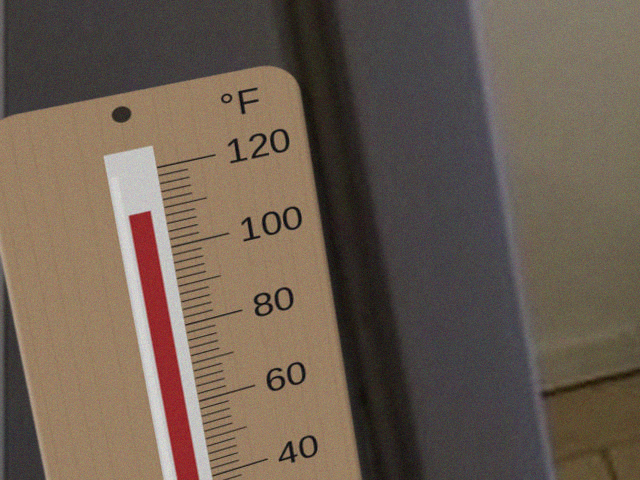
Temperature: {"value": 110, "unit": "°F"}
